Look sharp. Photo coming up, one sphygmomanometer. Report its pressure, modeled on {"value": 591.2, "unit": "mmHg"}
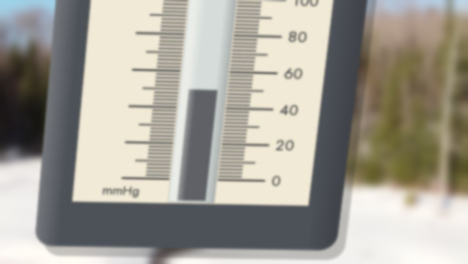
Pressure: {"value": 50, "unit": "mmHg"}
